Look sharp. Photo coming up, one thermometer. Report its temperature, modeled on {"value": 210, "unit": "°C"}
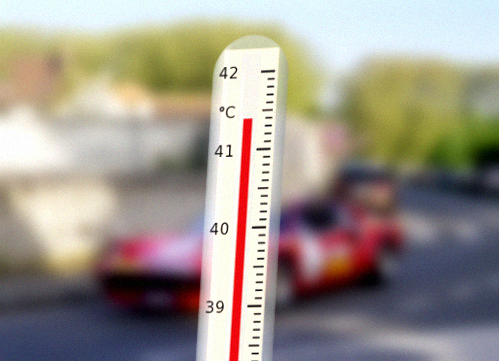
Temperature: {"value": 41.4, "unit": "°C"}
